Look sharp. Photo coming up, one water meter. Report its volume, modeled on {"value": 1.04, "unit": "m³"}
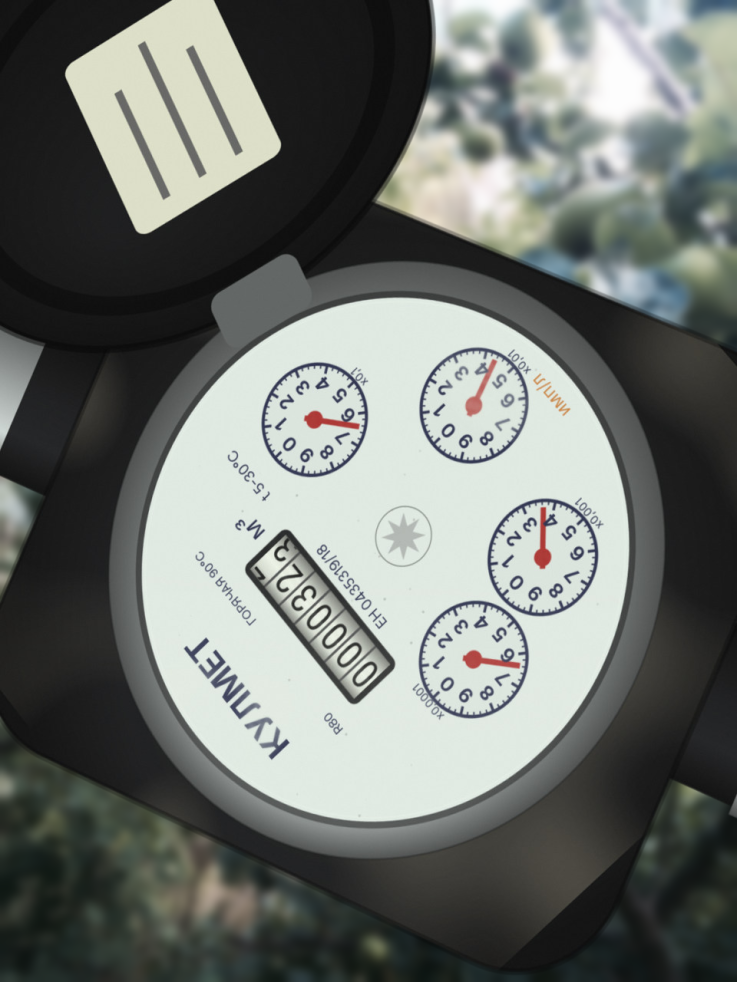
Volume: {"value": 322.6436, "unit": "m³"}
